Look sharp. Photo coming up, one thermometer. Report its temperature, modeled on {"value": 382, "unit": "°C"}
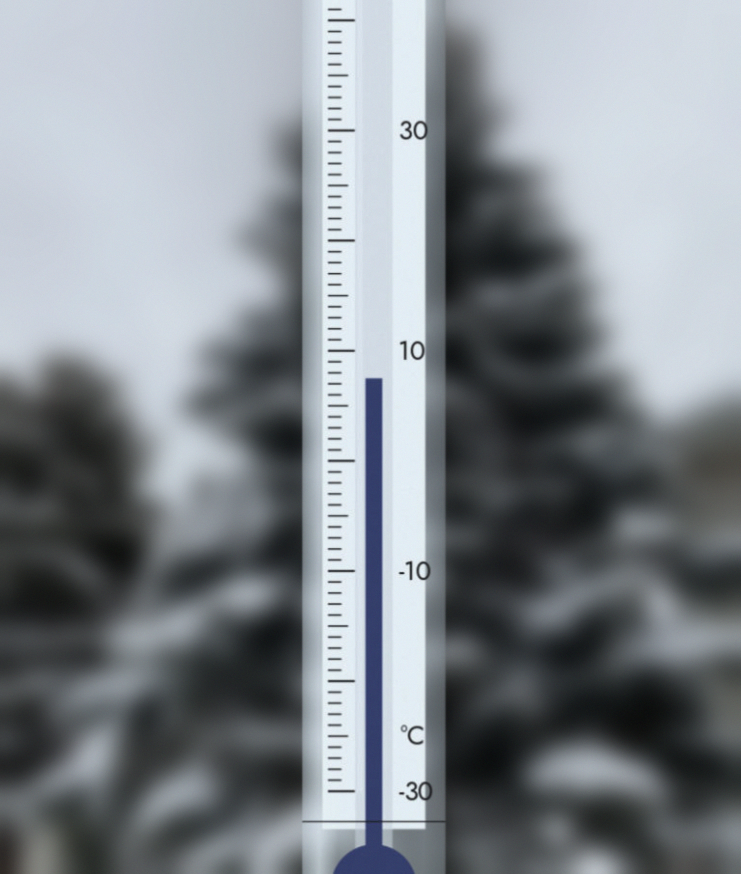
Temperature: {"value": 7.5, "unit": "°C"}
